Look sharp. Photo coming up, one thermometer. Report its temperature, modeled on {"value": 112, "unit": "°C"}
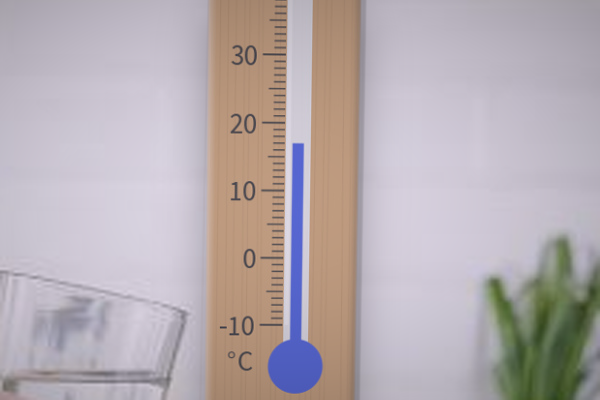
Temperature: {"value": 17, "unit": "°C"}
